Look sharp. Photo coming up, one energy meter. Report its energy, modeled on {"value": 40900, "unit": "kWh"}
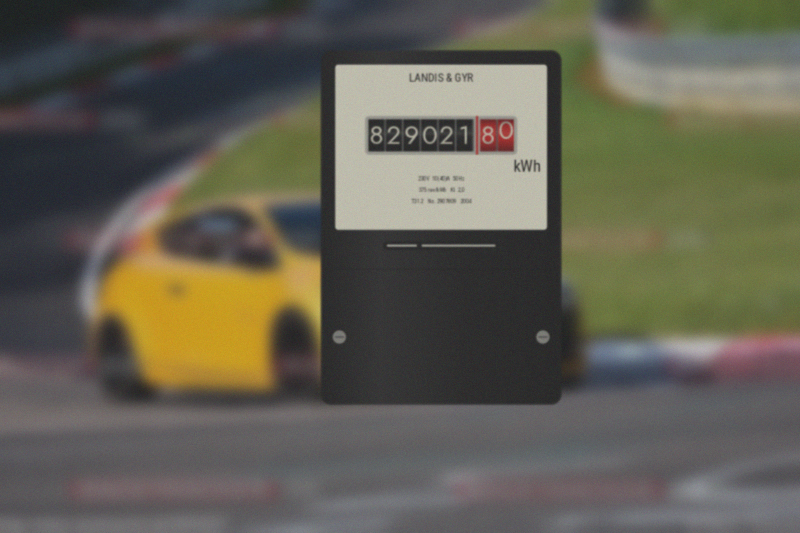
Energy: {"value": 829021.80, "unit": "kWh"}
